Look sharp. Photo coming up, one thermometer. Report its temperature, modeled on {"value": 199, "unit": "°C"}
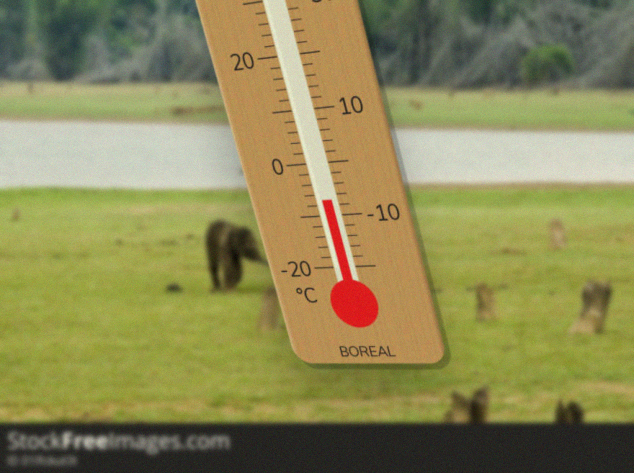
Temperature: {"value": -7, "unit": "°C"}
